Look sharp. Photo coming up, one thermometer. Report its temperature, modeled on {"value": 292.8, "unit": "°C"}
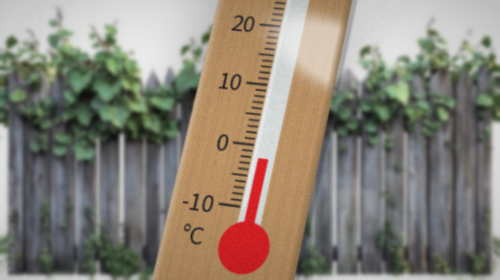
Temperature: {"value": -2, "unit": "°C"}
